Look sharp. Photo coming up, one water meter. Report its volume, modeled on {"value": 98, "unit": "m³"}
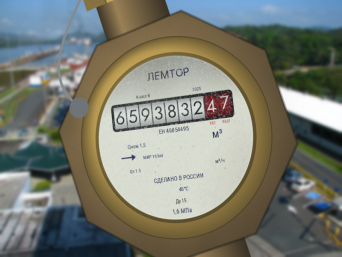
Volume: {"value": 6593832.47, "unit": "m³"}
